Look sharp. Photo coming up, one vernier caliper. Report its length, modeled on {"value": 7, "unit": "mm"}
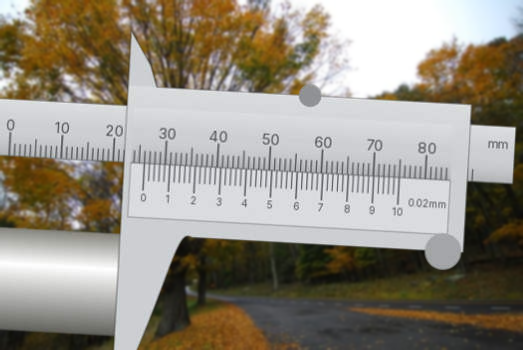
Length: {"value": 26.0, "unit": "mm"}
